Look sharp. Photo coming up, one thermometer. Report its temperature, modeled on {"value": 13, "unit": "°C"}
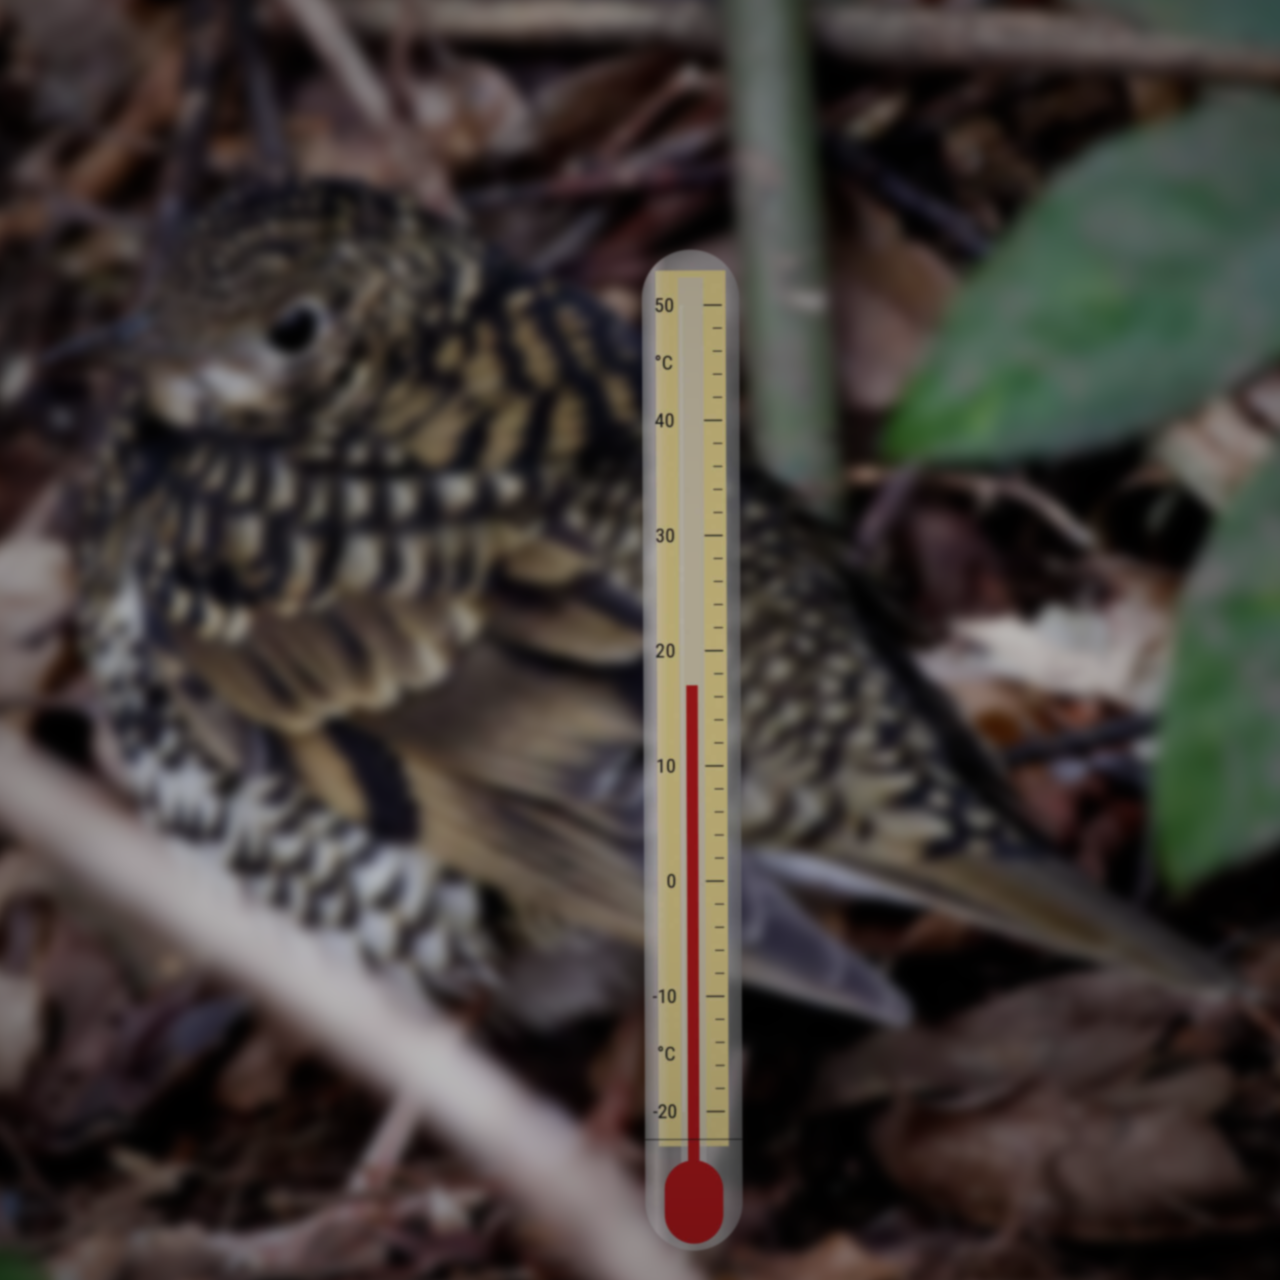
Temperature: {"value": 17, "unit": "°C"}
